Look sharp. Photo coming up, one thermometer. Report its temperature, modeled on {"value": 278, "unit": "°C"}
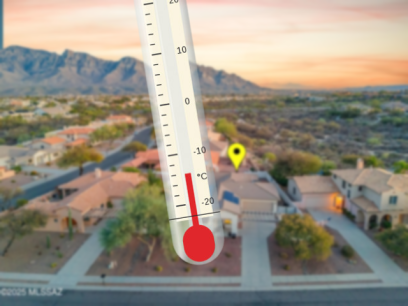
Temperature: {"value": -14, "unit": "°C"}
